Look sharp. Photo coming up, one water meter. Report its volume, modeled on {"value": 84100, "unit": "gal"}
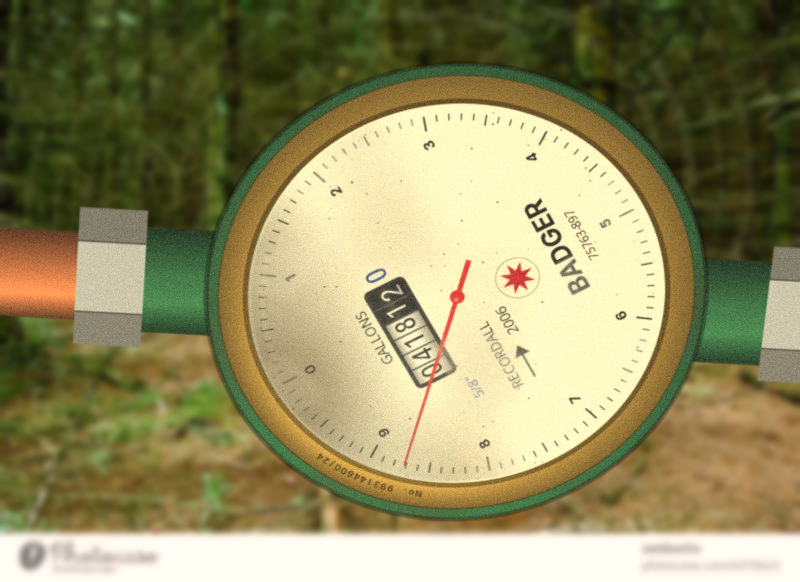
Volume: {"value": 418118.7, "unit": "gal"}
